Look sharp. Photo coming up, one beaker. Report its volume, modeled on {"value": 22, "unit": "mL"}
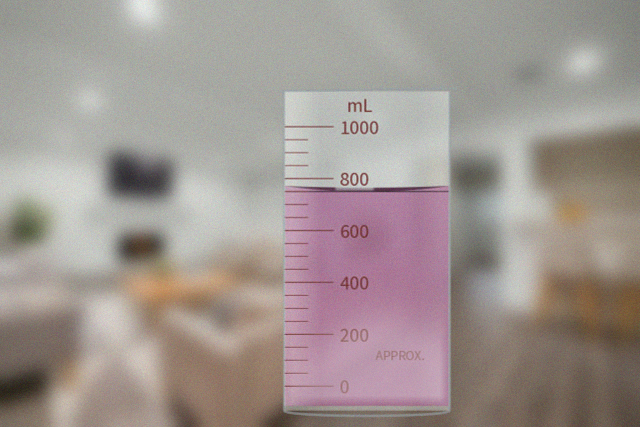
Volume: {"value": 750, "unit": "mL"}
